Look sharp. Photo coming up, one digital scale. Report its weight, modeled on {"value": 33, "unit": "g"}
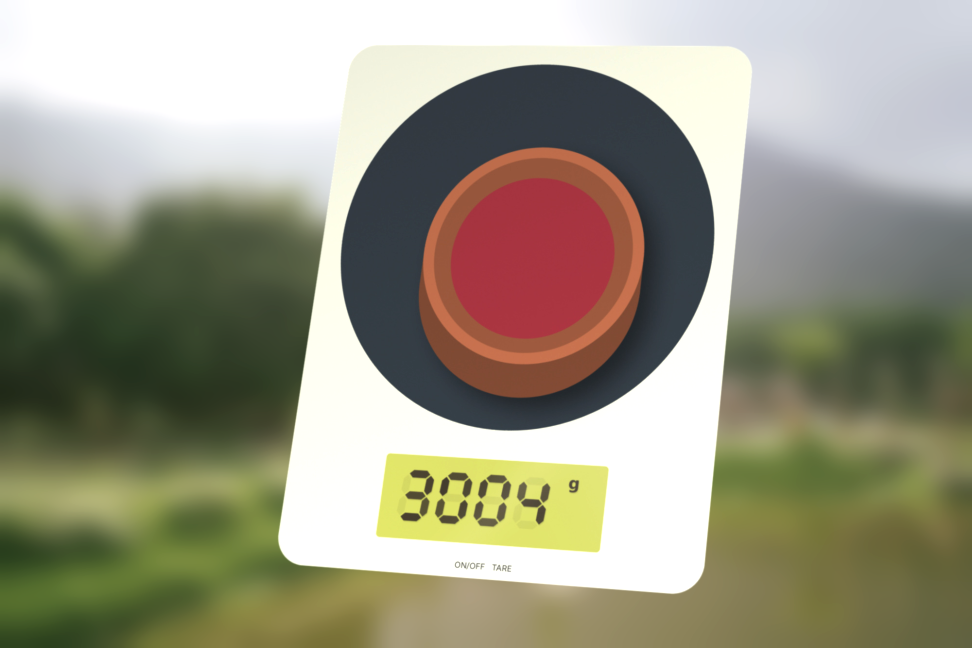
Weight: {"value": 3004, "unit": "g"}
